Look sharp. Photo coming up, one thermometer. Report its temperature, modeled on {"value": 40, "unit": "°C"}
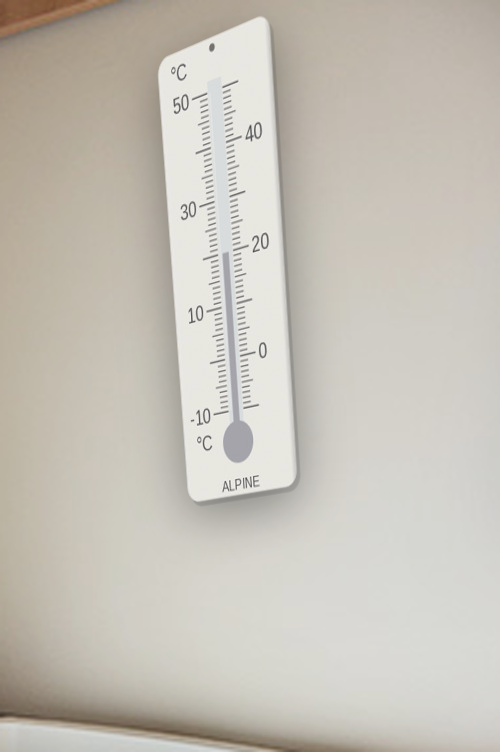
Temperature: {"value": 20, "unit": "°C"}
